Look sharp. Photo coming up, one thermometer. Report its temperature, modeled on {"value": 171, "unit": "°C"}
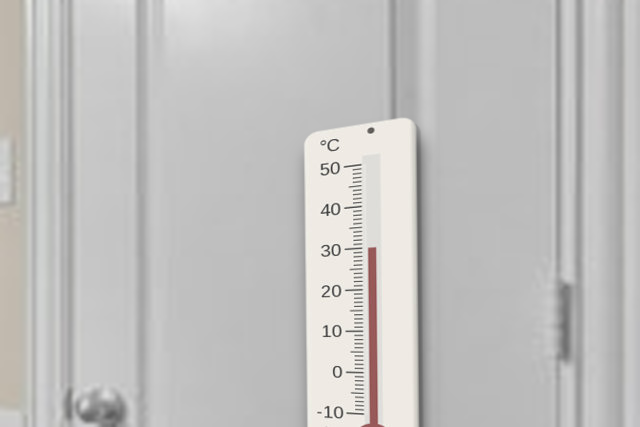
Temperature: {"value": 30, "unit": "°C"}
